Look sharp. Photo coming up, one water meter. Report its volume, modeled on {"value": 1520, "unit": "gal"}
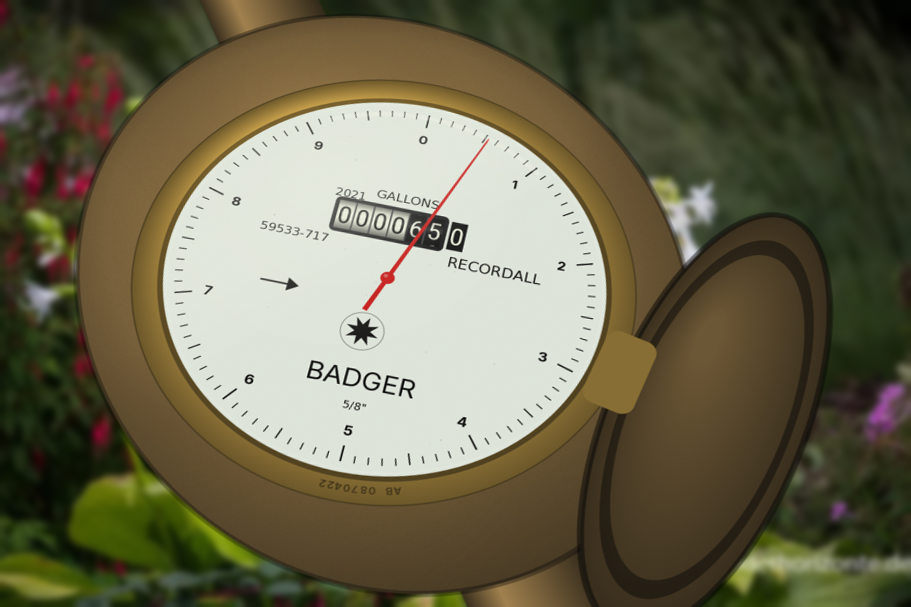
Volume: {"value": 650.5, "unit": "gal"}
